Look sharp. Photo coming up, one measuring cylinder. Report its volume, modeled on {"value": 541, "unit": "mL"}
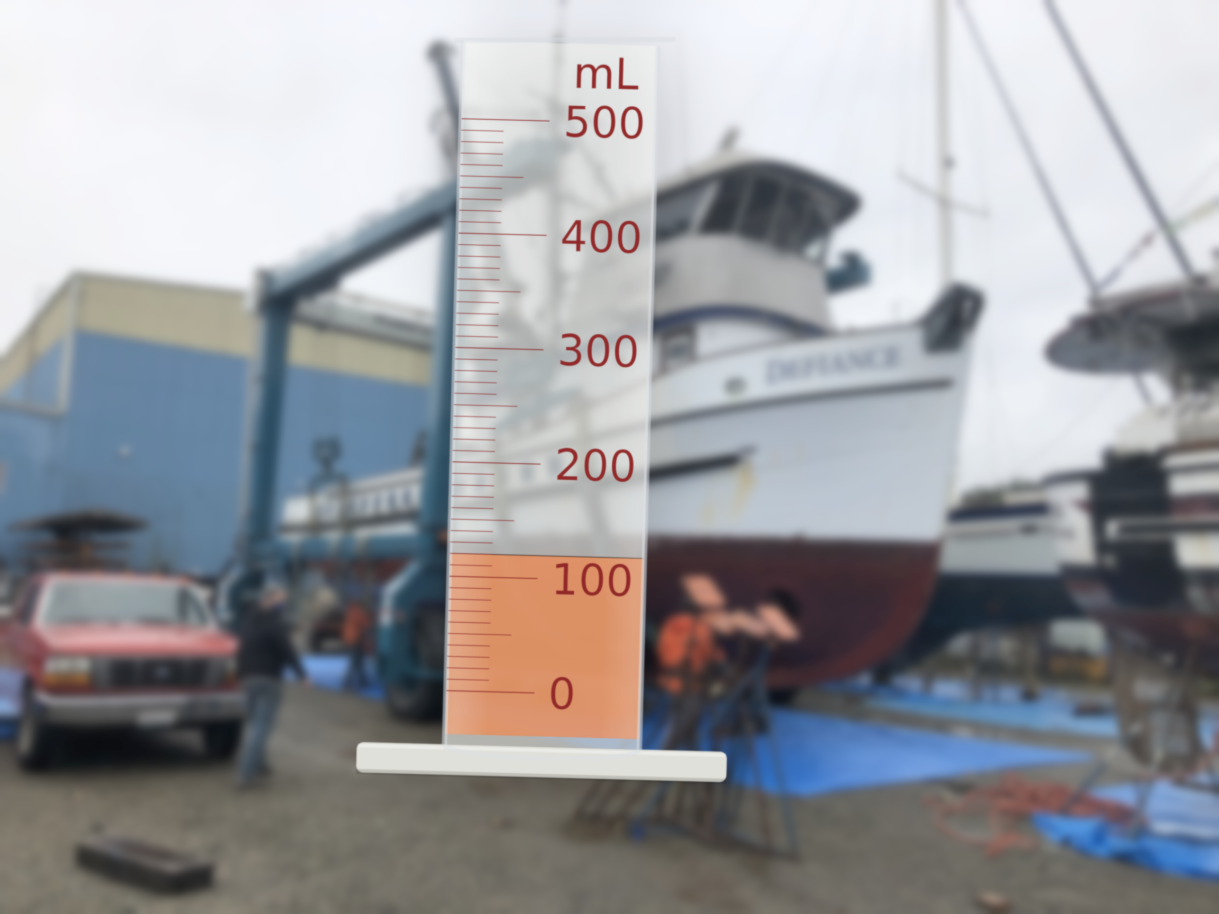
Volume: {"value": 120, "unit": "mL"}
